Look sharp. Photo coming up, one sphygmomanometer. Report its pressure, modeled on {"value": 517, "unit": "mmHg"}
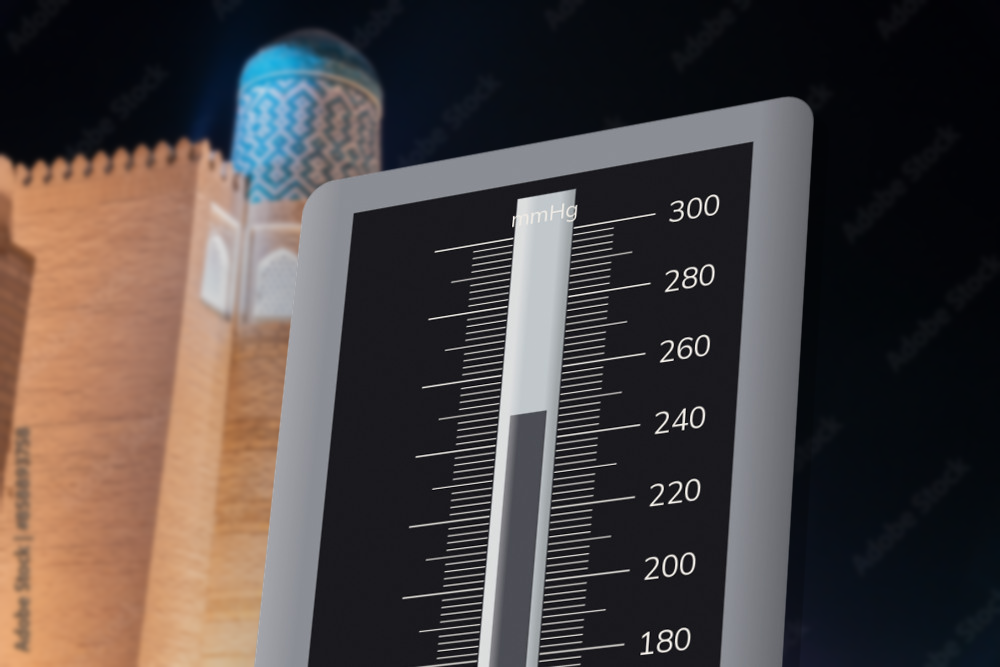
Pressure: {"value": 248, "unit": "mmHg"}
